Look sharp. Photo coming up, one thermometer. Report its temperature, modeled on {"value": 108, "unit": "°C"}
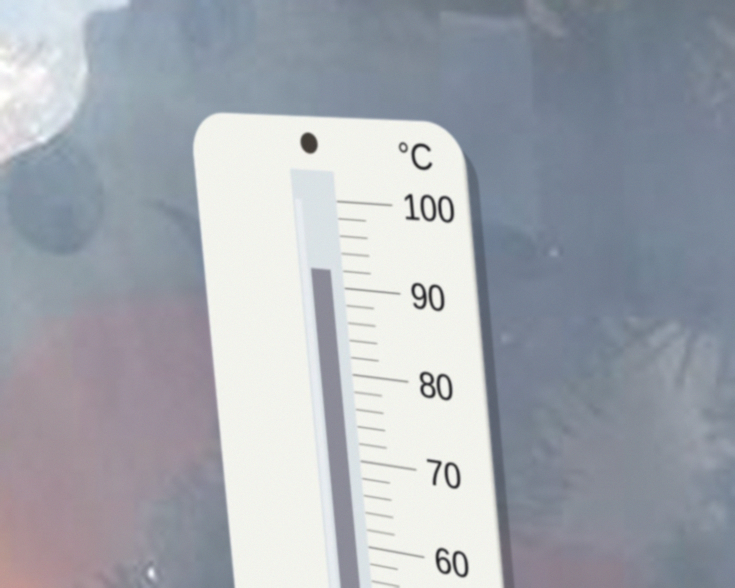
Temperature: {"value": 92, "unit": "°C"}
